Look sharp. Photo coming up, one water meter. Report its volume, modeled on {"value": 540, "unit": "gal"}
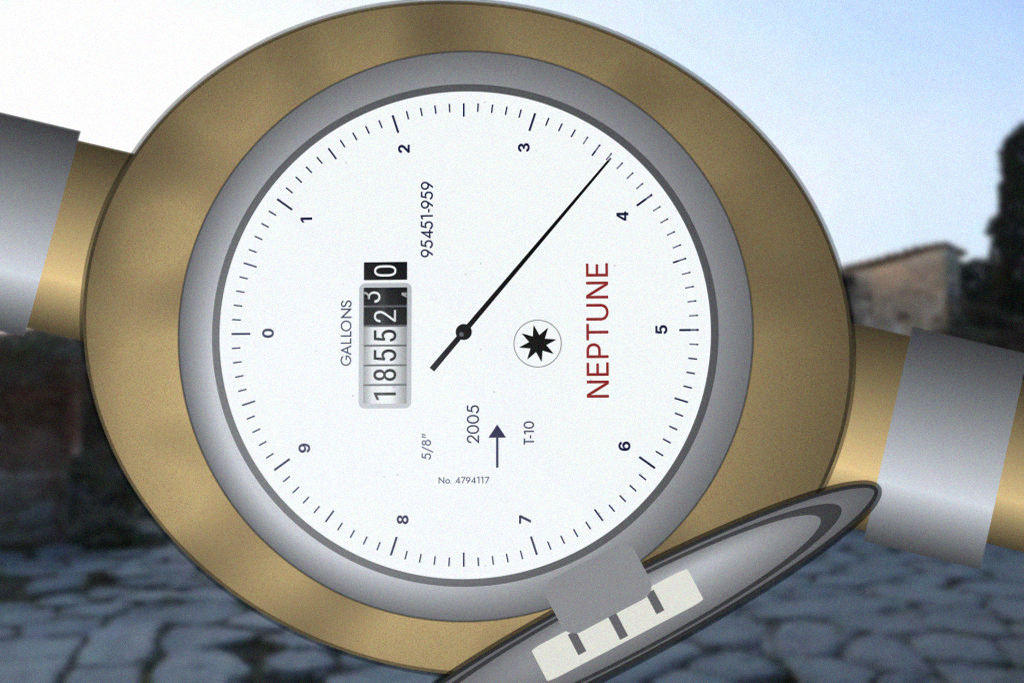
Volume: {"value": 1855233.6, "unit": "gal"}
